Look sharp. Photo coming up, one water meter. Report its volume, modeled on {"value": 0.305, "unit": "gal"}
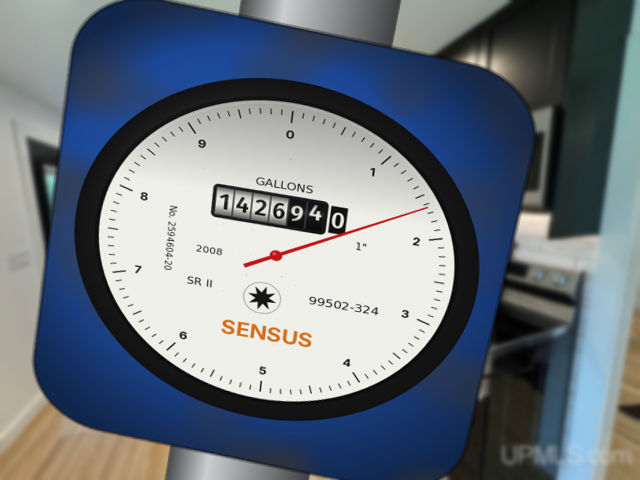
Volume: {"value": 1426941.6, "unit": "gal"}
